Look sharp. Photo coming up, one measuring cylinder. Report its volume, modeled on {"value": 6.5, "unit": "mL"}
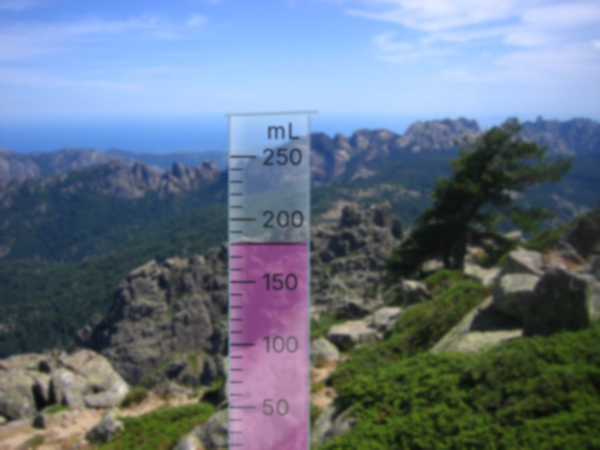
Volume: {"value": 180, "unit": "mL"}
